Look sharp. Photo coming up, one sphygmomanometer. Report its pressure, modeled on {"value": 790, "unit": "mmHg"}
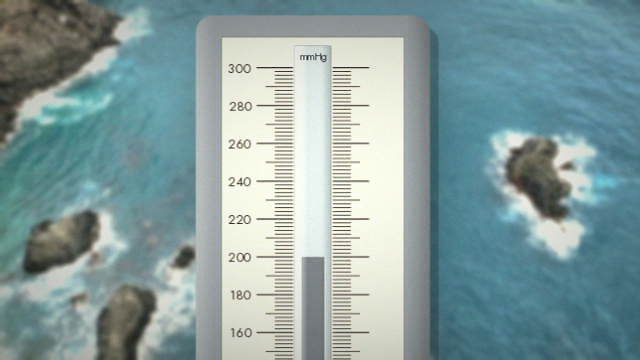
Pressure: {"value": 200, "unit": "mmHg"}
